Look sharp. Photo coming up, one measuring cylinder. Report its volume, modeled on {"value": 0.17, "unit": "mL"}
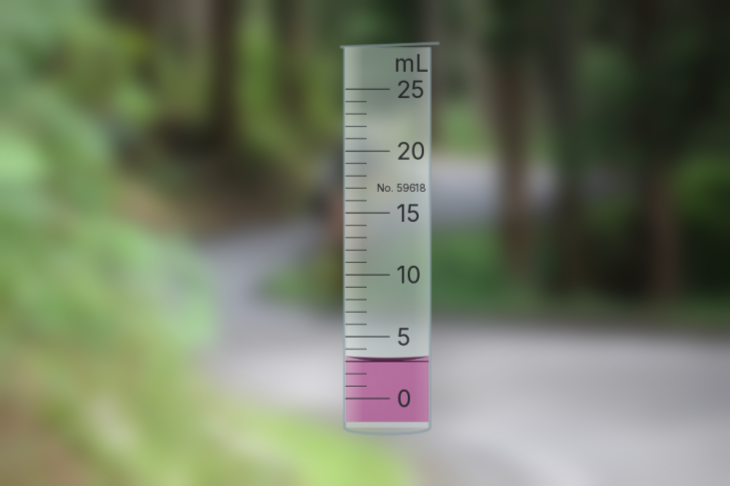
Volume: {"value": 3, "unit": "mL"}
